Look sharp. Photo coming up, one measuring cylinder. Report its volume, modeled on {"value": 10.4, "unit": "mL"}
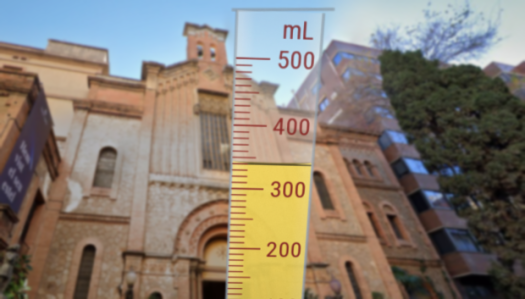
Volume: {"value": 340, "unit": "mL"}
